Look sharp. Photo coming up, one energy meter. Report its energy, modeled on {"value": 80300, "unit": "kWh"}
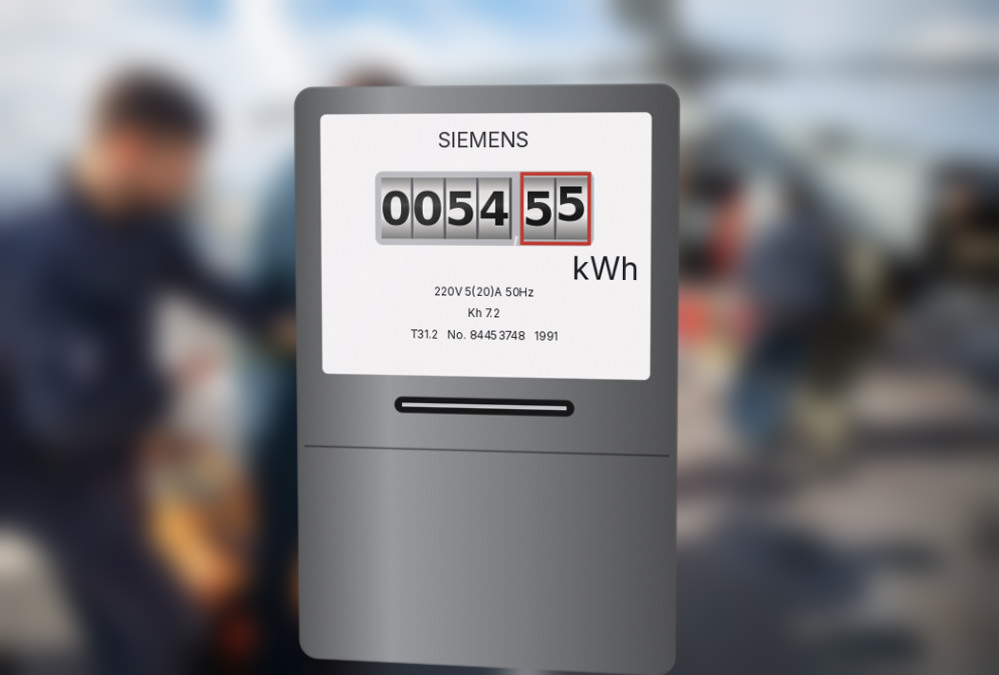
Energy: {"value": 54.55, "unit": "kWh"}
